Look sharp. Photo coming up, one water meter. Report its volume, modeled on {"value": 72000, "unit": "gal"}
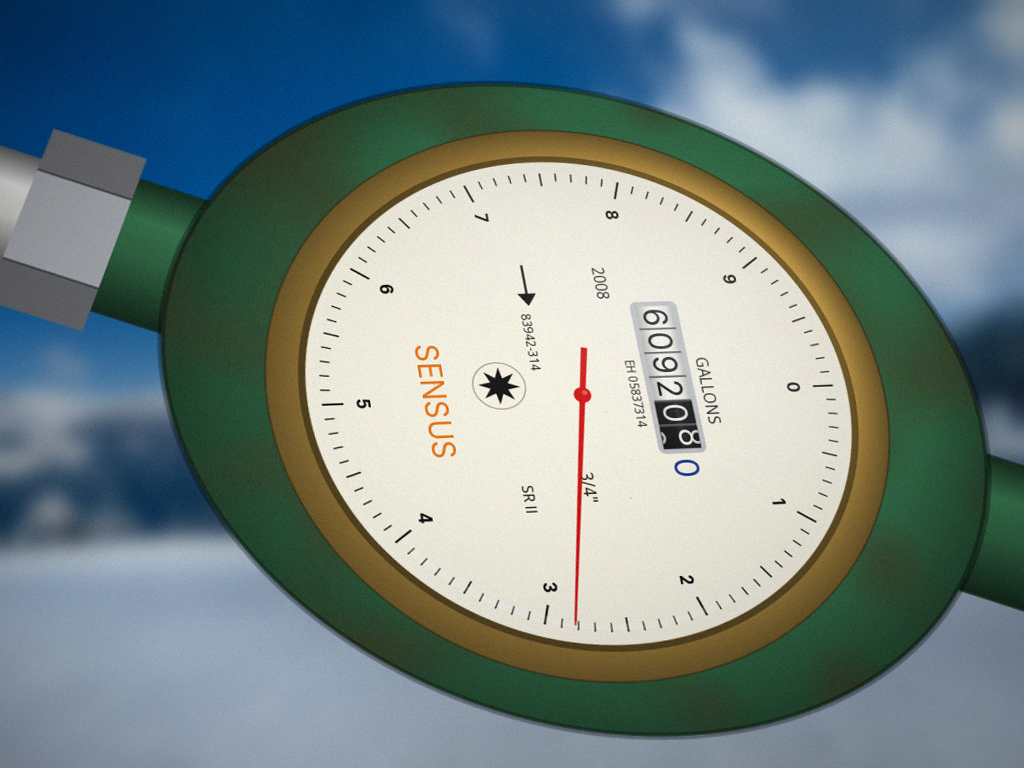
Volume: {"value": 6092082.8, "unit": "gal"}
